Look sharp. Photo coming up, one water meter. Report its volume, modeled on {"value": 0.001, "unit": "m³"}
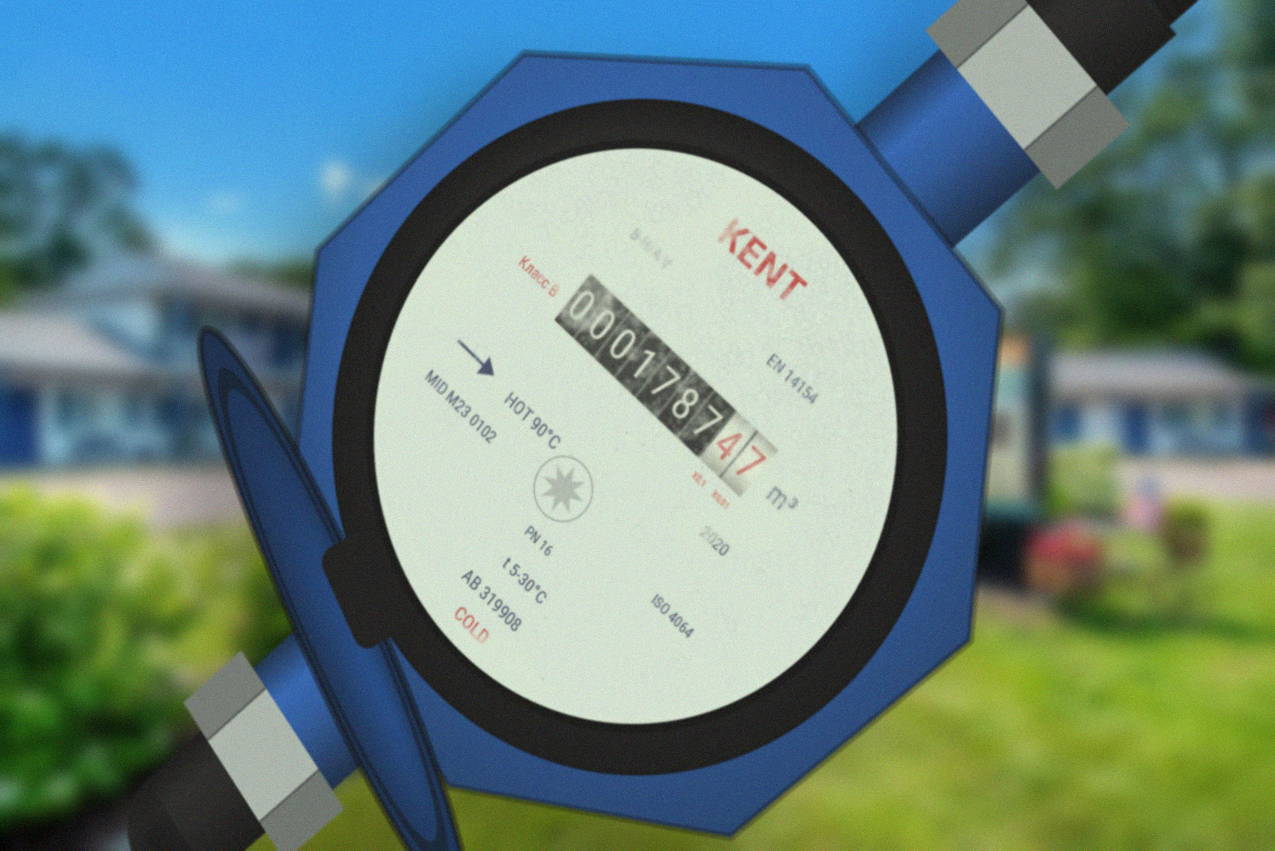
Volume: {"value": 1787.47, "unit": "m³"}
